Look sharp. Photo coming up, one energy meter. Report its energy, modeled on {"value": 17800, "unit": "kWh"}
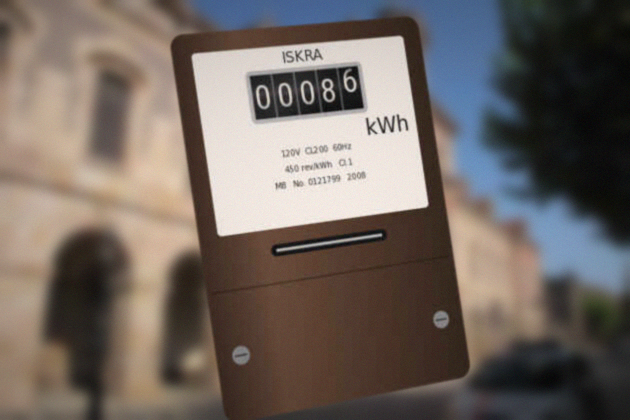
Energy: {"value": 86, "unit": "kWh"}
